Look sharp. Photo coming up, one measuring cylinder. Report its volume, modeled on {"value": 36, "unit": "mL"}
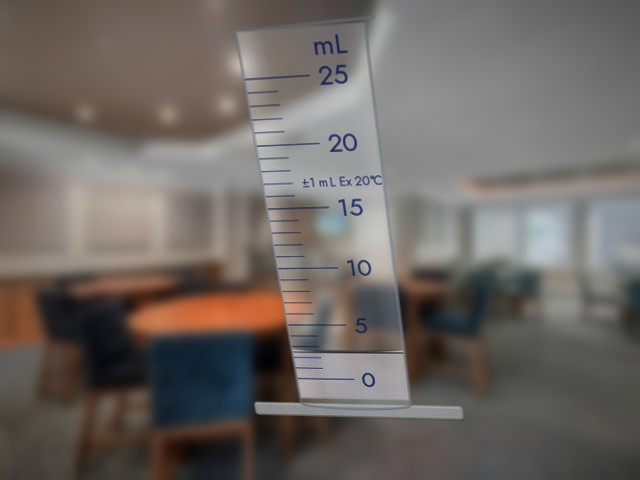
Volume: {"value": 2.5, "unit": "mL"}
